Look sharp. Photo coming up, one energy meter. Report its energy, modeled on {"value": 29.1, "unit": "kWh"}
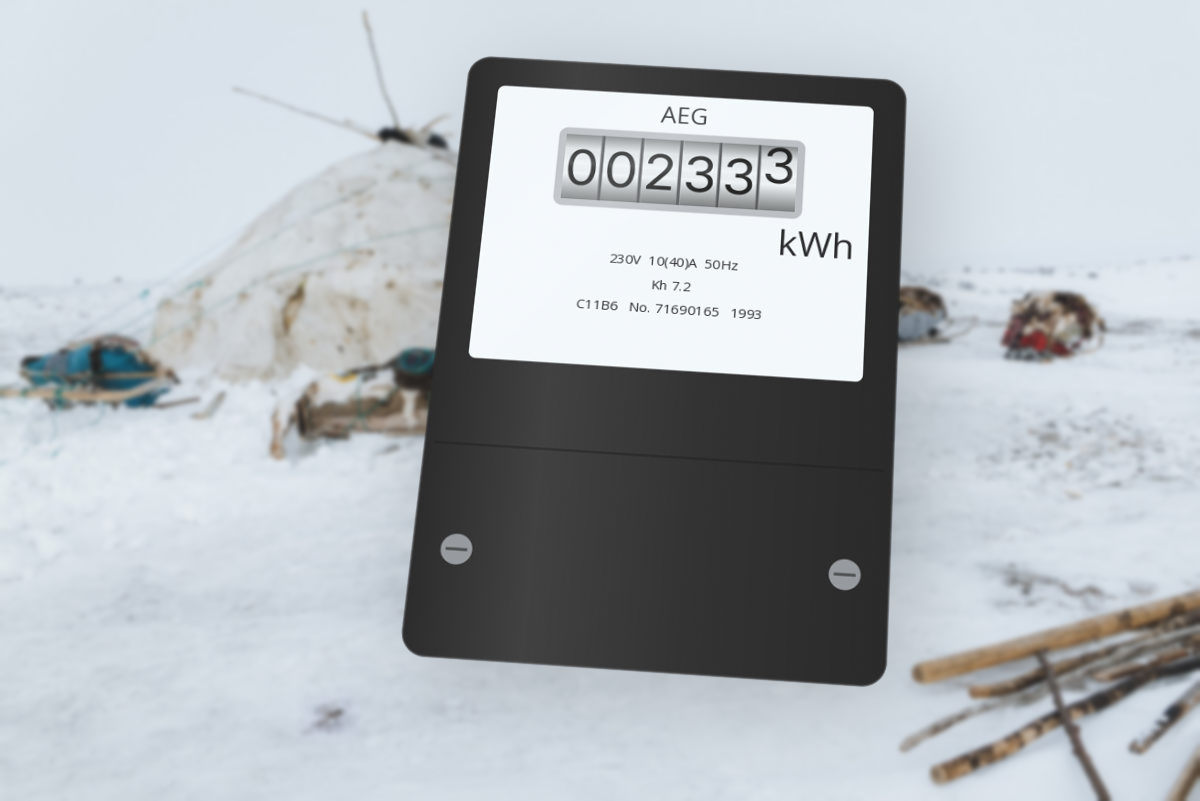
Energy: {"value": 2333, "unit": "kWh"}
